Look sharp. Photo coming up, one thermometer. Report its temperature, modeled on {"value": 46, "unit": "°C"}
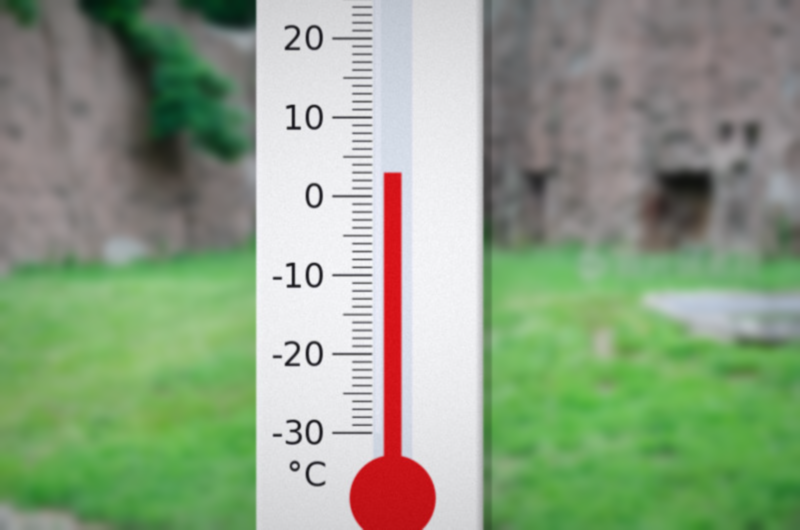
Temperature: {"value": 3, "unit": "°C"}
